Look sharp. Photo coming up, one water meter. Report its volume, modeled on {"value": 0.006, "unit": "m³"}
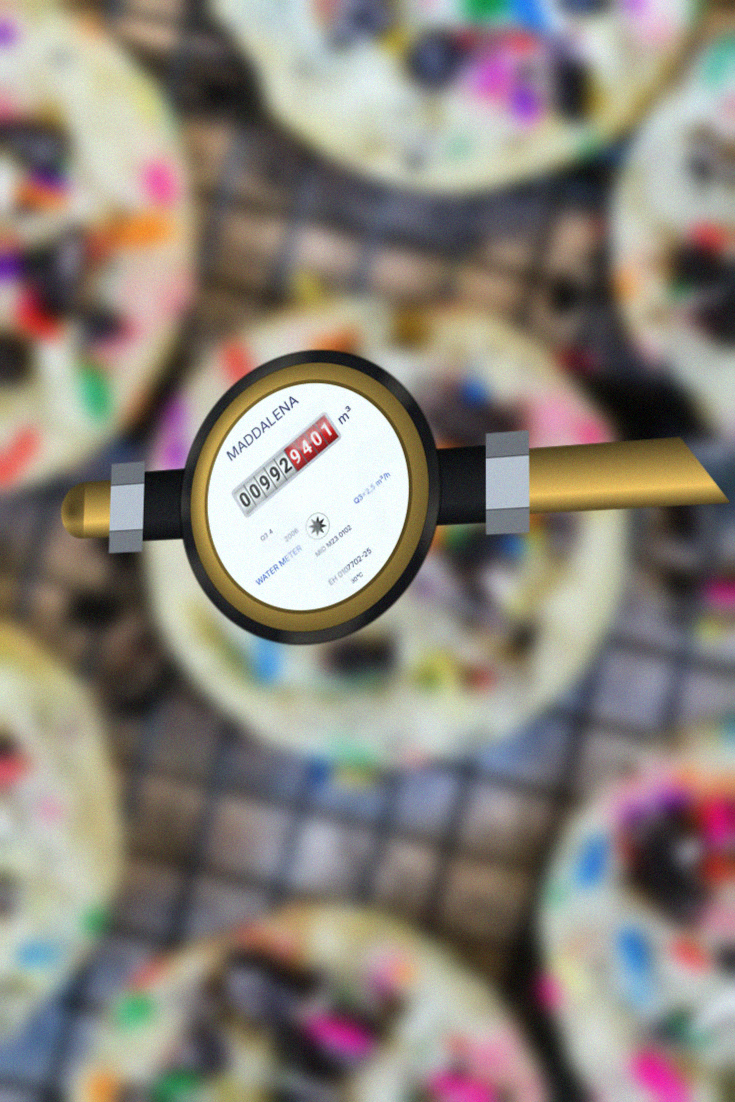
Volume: {"value": 992.9401, "unit": "m³"}
